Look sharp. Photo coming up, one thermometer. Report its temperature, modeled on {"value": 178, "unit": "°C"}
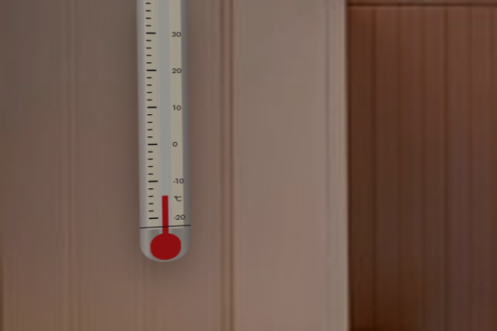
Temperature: {"value": -14, "unit": "°C"}
